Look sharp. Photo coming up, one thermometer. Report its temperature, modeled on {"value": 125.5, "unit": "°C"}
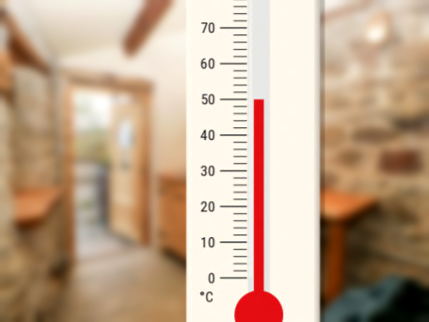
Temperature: {"value": 50, "unit": "°C"}
